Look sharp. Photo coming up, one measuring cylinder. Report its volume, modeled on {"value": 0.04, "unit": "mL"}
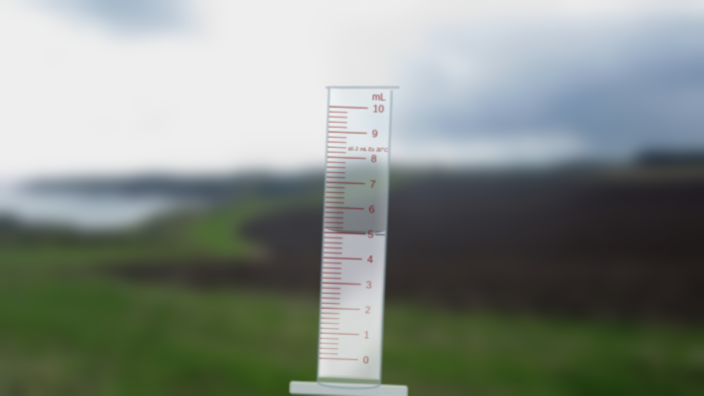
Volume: {"value": 5, "unit": "mL"}
